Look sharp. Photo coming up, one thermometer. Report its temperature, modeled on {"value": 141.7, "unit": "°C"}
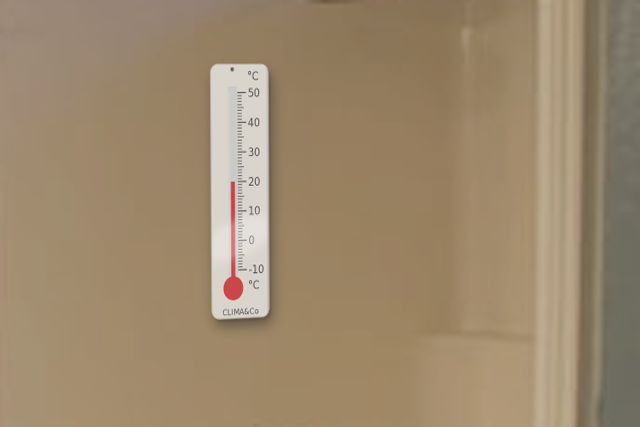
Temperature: {"value": 20, "unit": "°C"}
